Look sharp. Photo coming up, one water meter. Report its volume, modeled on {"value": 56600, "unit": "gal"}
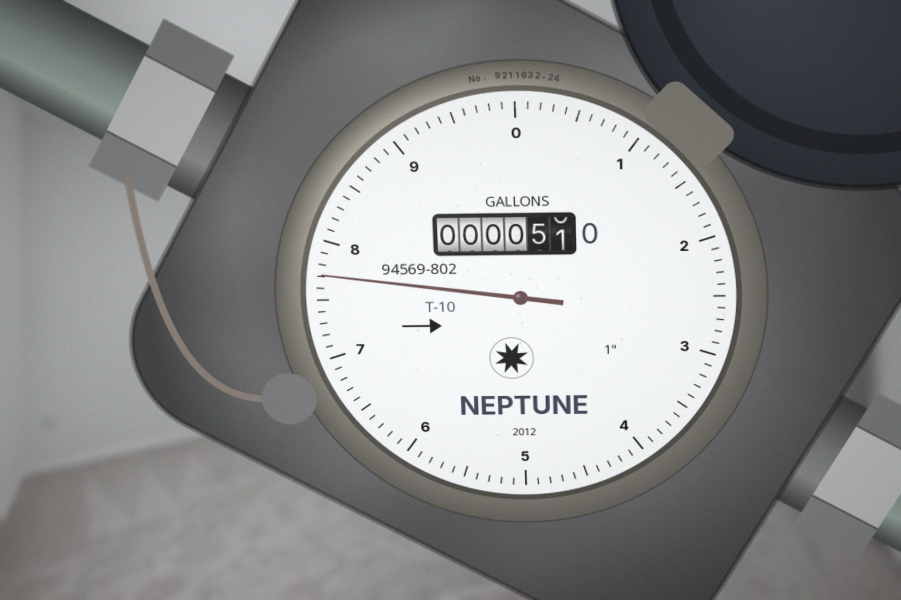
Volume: {"value": 507.7, "unit": "gal"}
